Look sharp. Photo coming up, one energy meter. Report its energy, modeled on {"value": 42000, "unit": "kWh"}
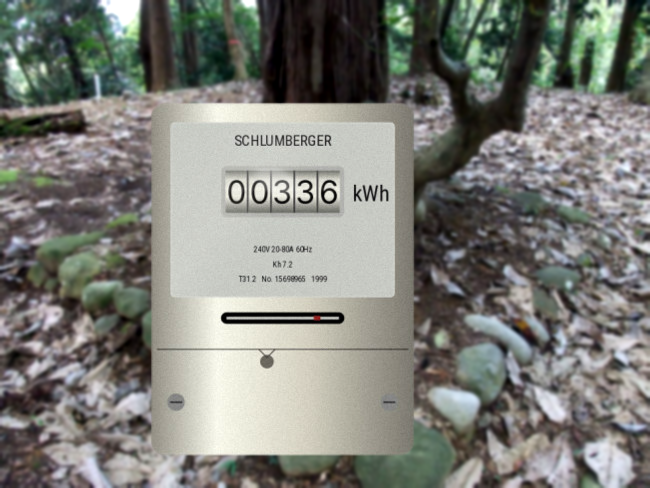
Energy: {"value": 336, "unit": "kWh"}
